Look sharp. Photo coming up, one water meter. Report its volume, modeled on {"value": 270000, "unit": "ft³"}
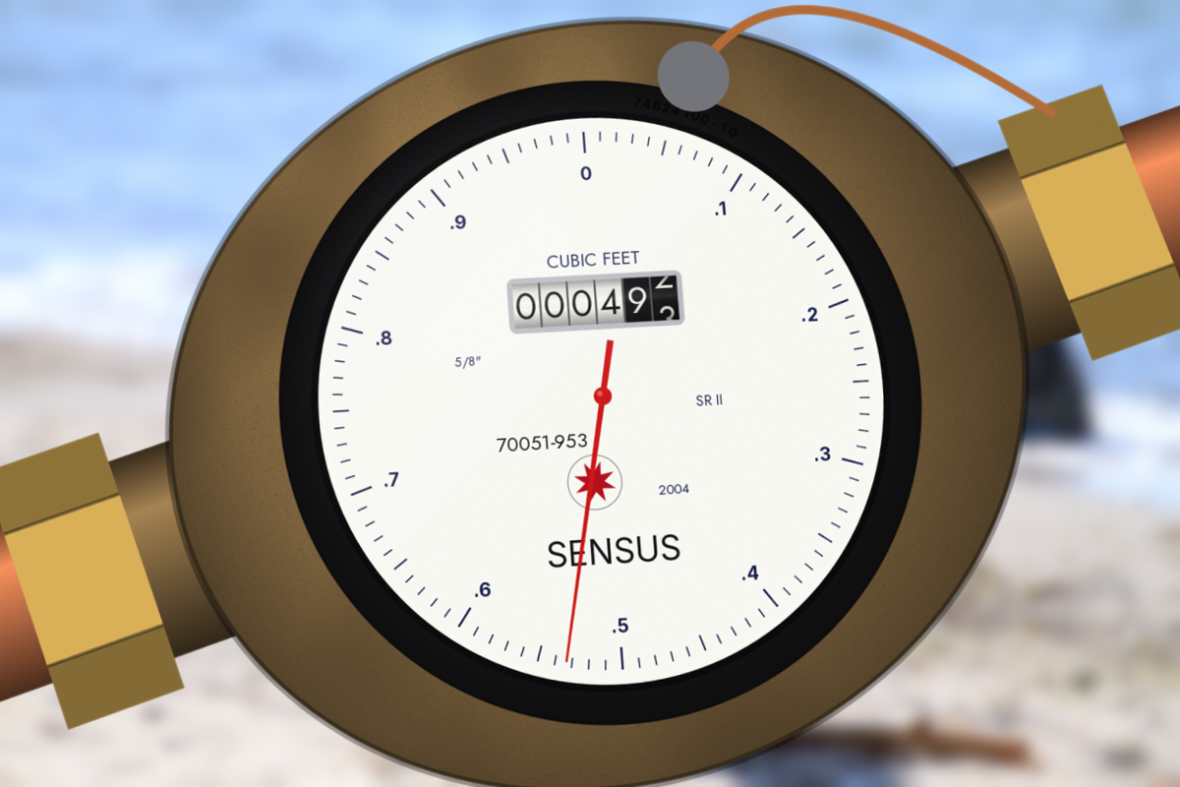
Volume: {"value": 492.53, "unit": "ft³"}
